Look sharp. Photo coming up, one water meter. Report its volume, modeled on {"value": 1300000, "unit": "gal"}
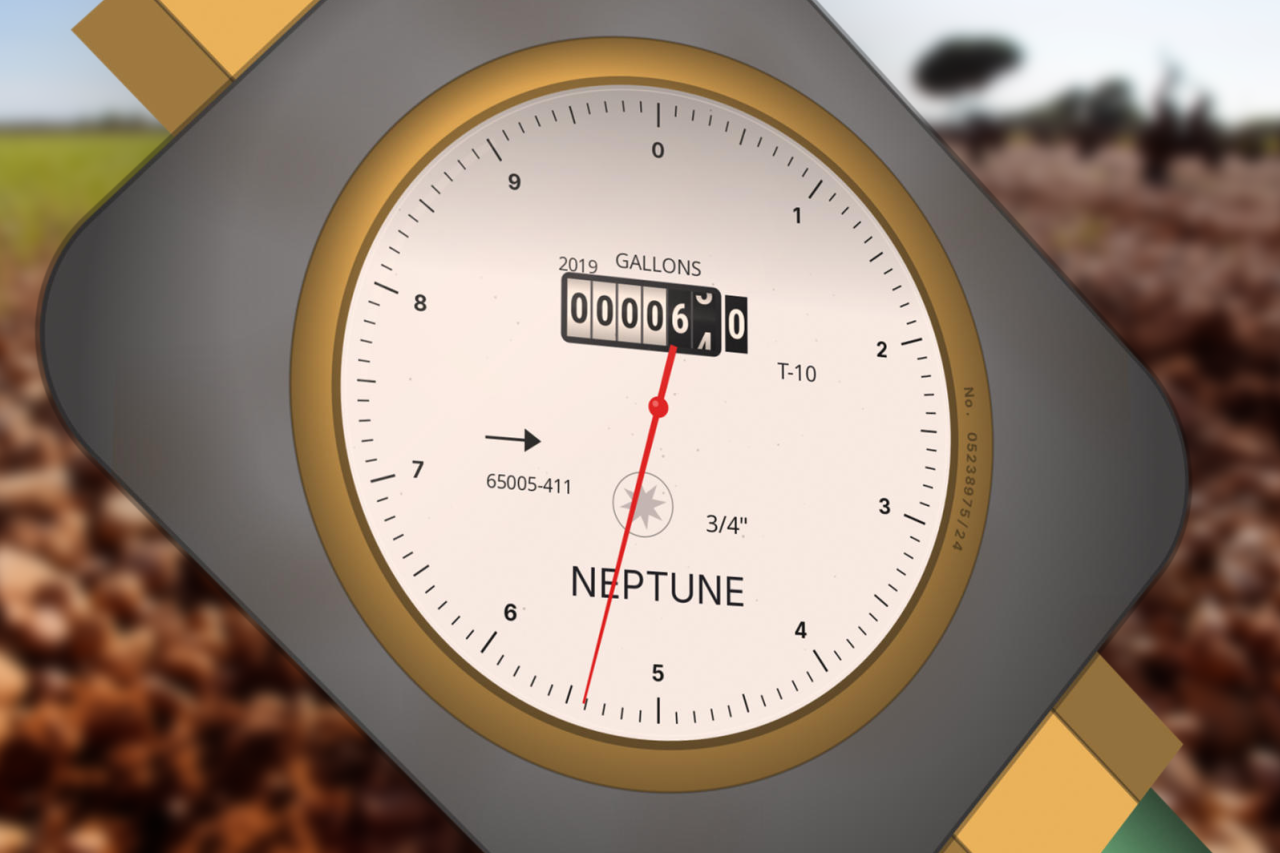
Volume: {"value": 635.4, "unit": "gal"}
